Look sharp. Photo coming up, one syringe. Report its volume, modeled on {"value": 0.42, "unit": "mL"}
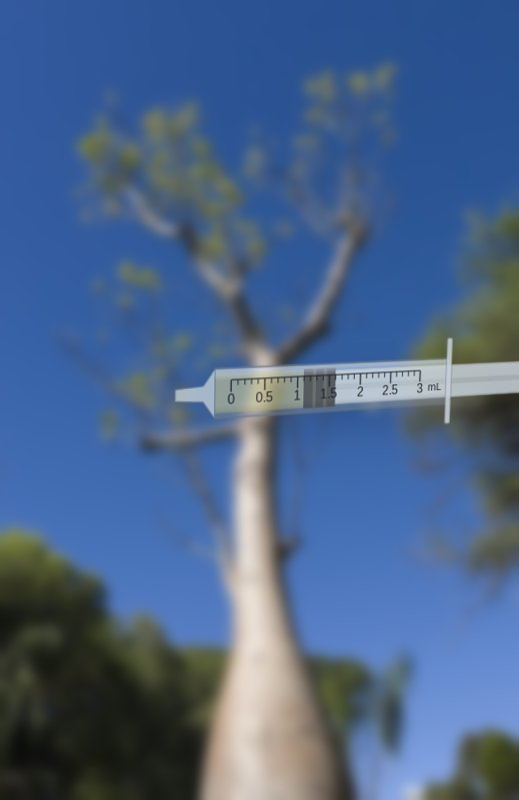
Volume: {"value": 1.1, "unit": "mL"}
